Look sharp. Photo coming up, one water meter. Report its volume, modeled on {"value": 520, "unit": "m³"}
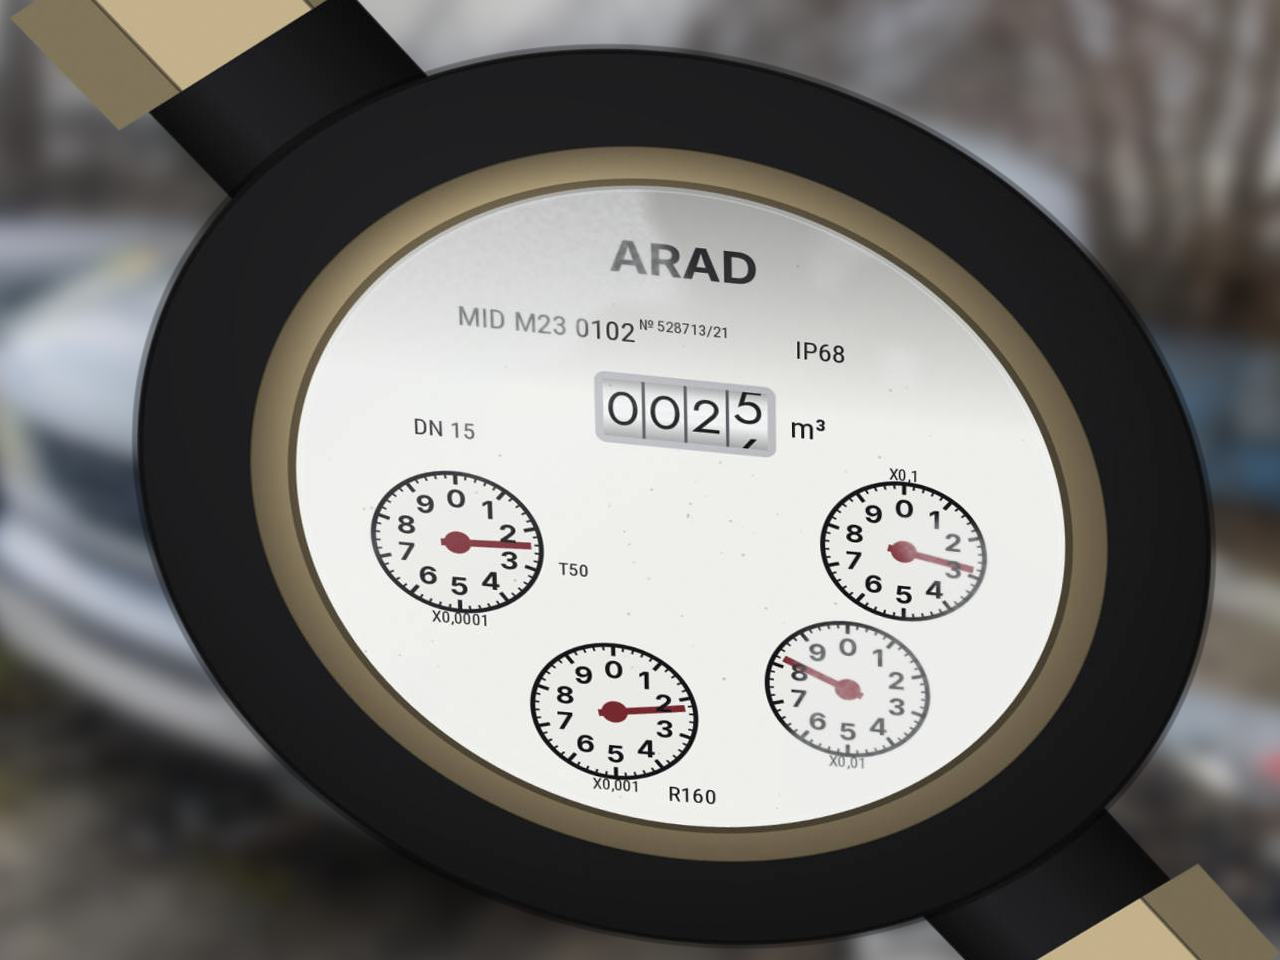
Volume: {"value": 25.2822, "unit": "m³"}
